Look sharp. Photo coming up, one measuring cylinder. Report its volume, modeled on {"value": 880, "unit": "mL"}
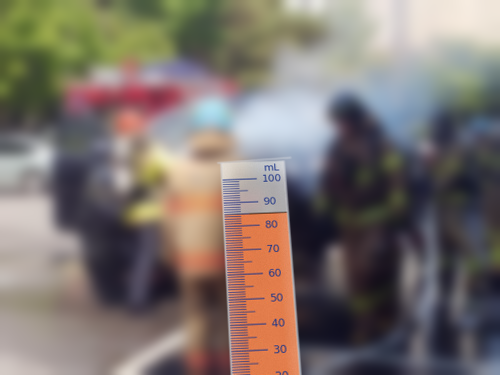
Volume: {"value": 85, "unit": "mL"}
